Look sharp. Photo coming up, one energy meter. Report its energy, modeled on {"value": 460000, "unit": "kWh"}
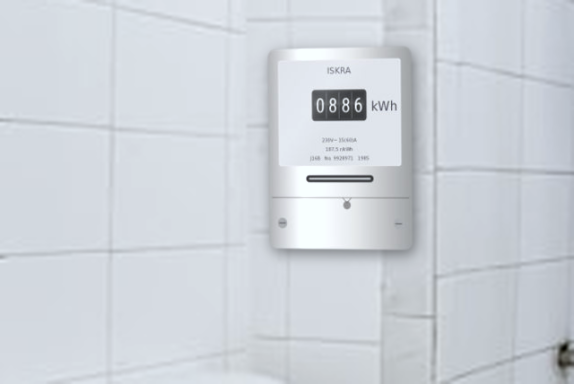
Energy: {"value": 886, "unit": "kWh"}
